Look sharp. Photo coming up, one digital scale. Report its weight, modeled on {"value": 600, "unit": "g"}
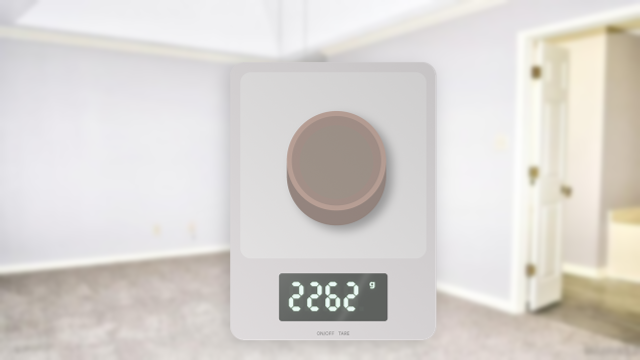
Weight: {"value": 2262, "unit": "g"}
